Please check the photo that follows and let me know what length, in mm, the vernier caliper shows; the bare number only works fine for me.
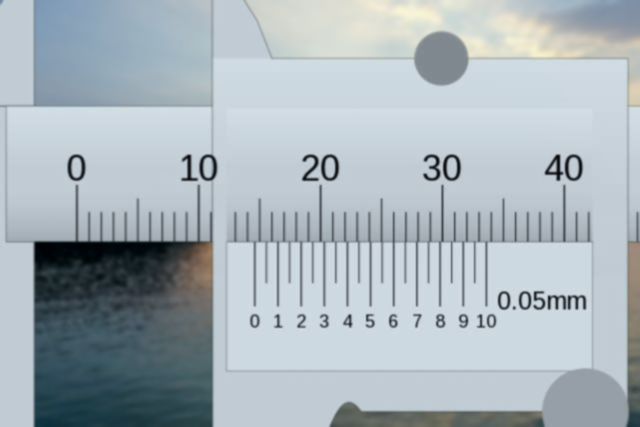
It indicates 14.6
